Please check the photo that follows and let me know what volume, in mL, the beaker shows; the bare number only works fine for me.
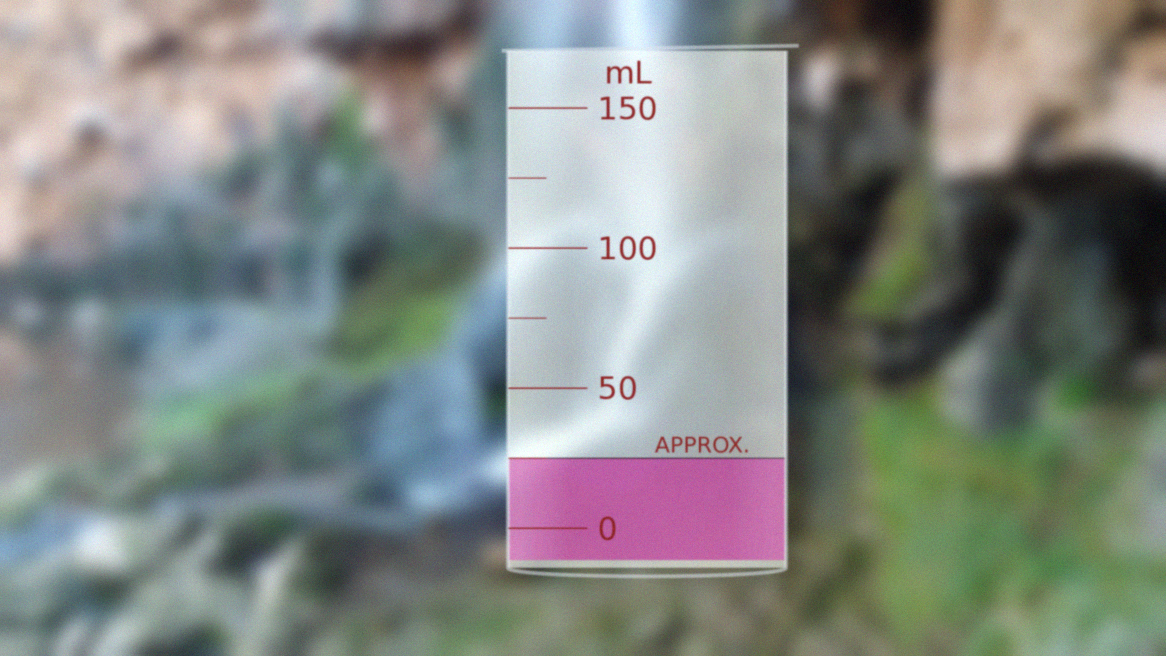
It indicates 25
